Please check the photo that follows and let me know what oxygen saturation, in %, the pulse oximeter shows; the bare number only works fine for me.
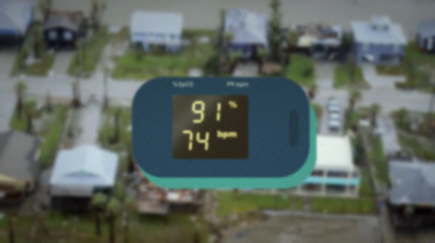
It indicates 91
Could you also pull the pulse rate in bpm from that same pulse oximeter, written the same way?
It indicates 74
